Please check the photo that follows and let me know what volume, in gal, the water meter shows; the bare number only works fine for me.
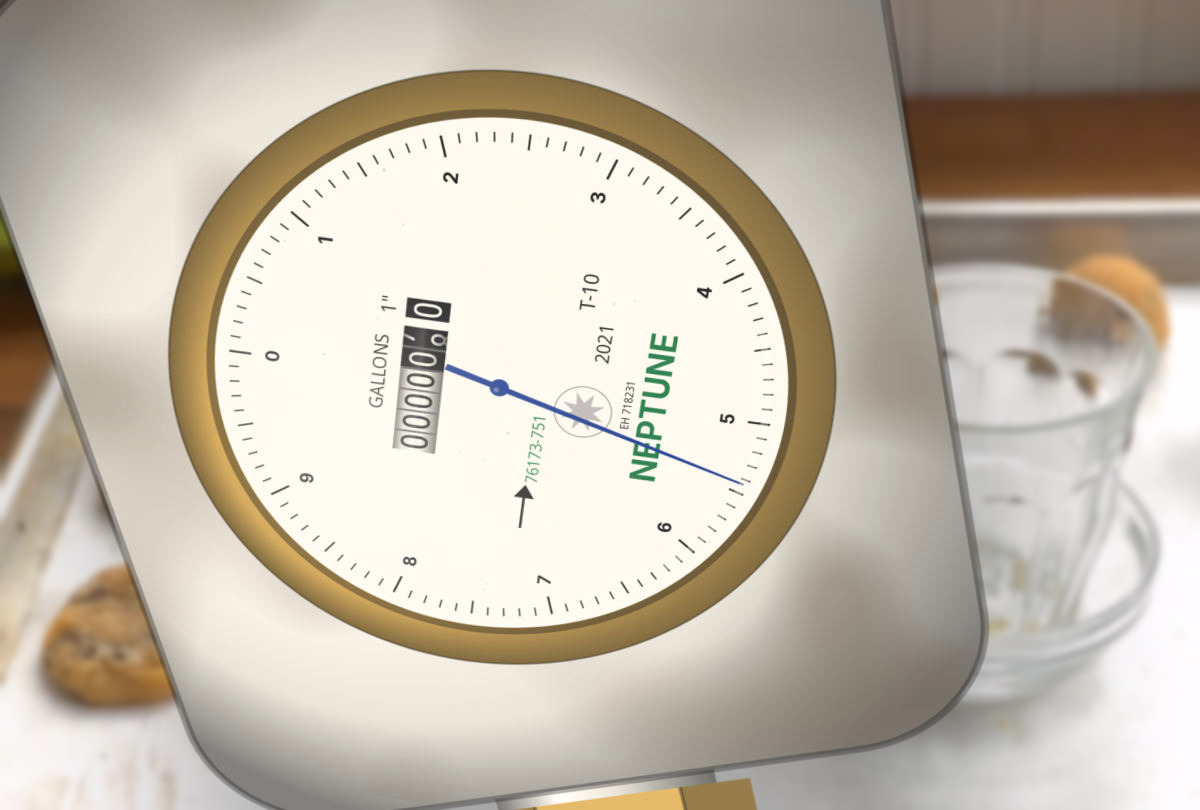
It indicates 75.4
